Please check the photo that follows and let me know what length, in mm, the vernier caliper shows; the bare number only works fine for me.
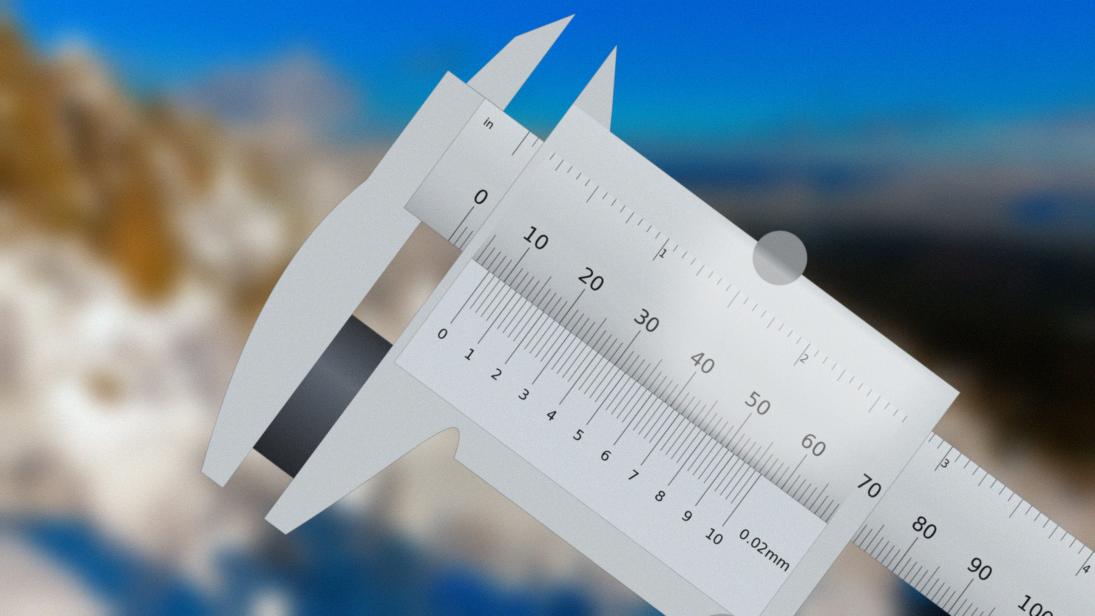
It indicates 7.4
